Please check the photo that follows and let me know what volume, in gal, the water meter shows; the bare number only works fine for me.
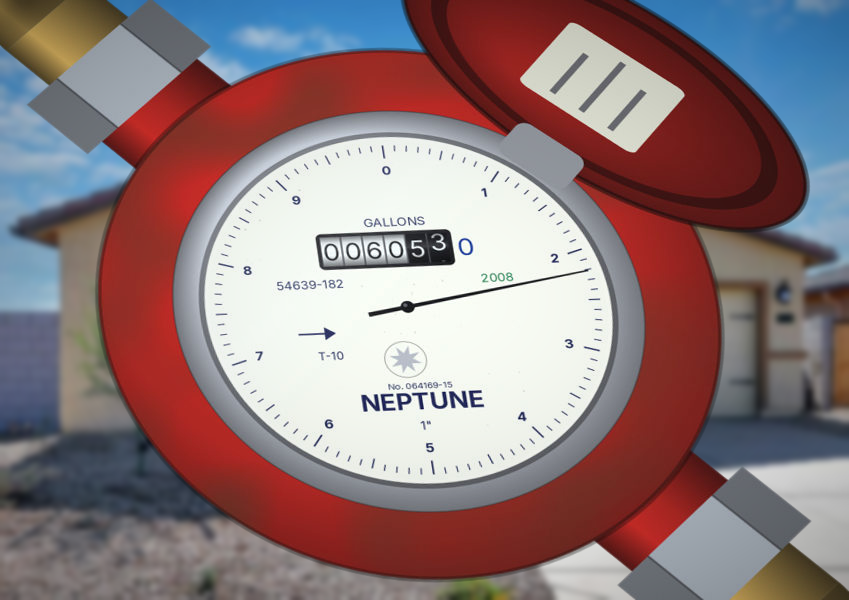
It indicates 60532.2
